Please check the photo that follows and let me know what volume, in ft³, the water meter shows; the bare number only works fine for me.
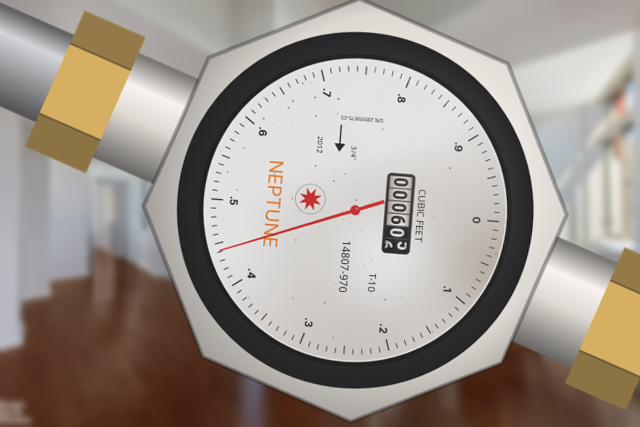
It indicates 605.44
